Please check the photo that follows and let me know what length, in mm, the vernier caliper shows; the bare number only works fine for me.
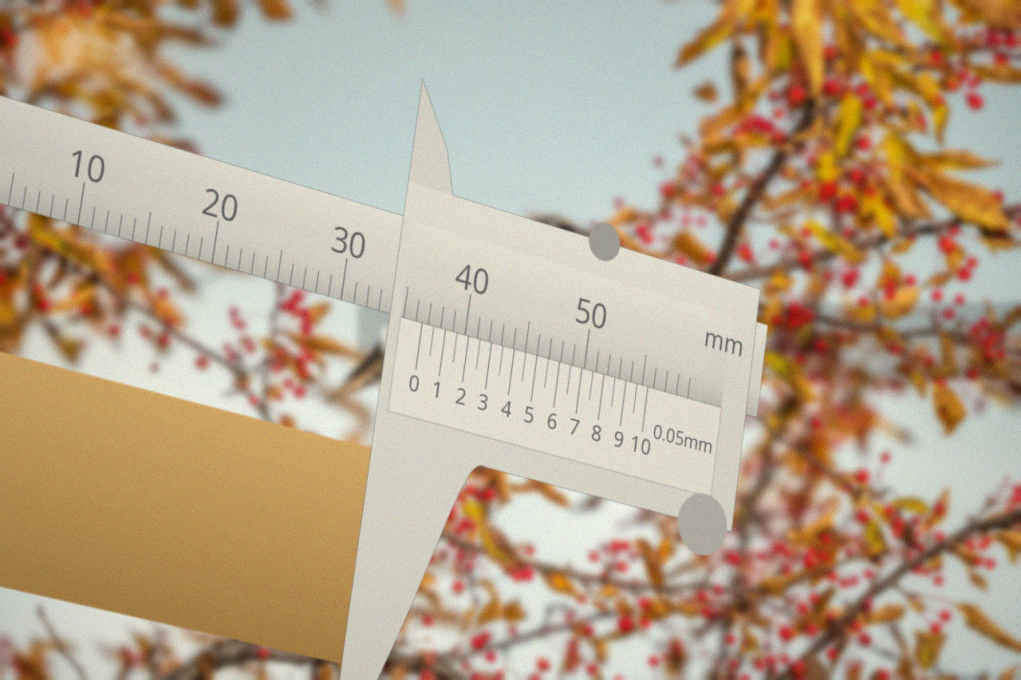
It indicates 36.5
